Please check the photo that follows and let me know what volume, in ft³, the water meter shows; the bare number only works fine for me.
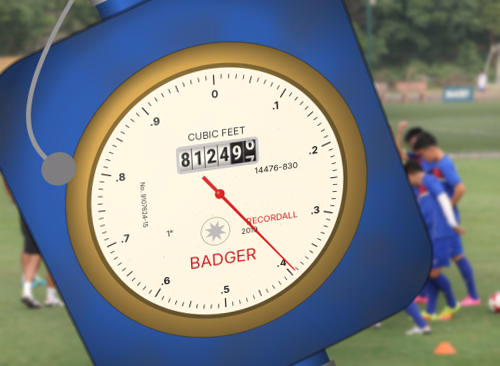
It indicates 812496.39
